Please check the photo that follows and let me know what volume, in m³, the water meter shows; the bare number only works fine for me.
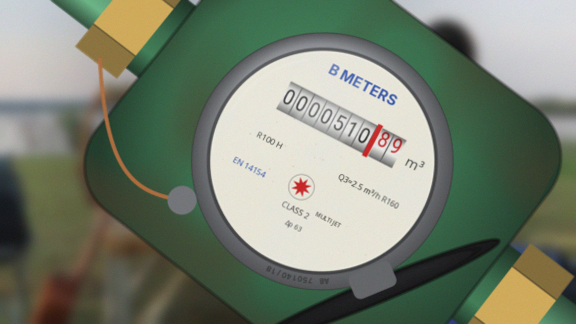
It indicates 510.89
